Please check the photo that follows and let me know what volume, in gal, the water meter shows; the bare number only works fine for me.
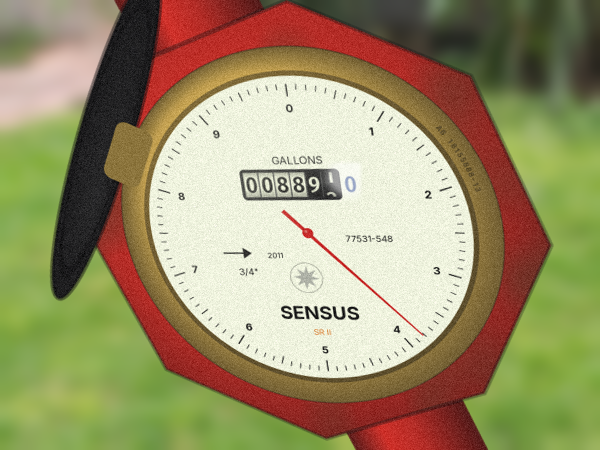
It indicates 88913.8
